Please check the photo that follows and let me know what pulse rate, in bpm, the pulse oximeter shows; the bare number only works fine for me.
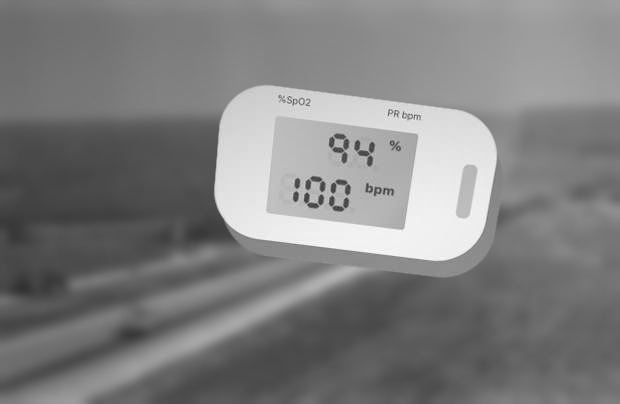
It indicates 100
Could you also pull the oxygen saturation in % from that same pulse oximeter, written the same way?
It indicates 94
